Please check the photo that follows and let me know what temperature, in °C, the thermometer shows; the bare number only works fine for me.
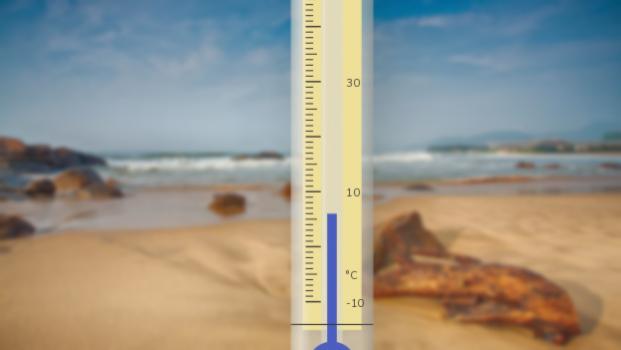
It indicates 6
